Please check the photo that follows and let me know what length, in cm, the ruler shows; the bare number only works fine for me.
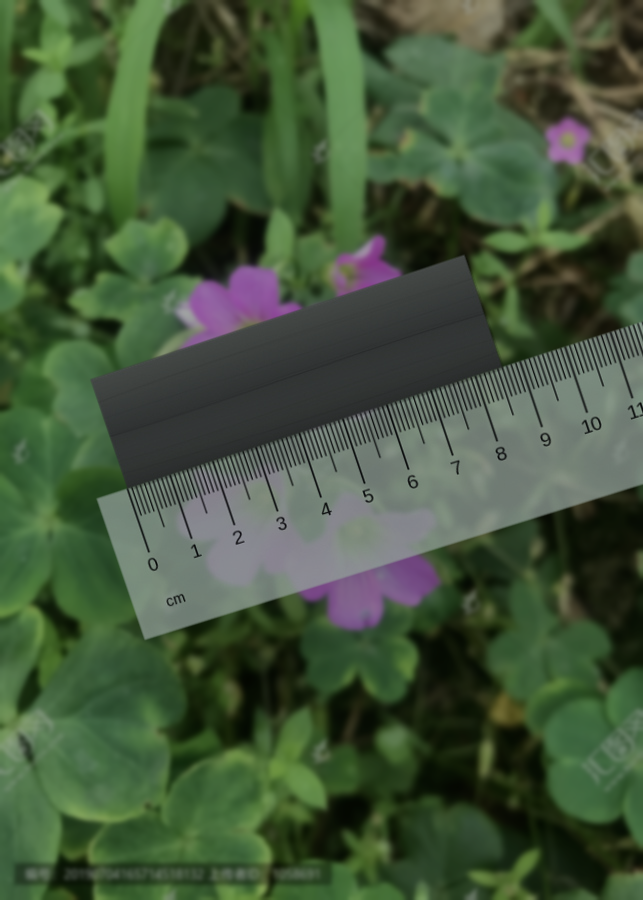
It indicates 8.6
